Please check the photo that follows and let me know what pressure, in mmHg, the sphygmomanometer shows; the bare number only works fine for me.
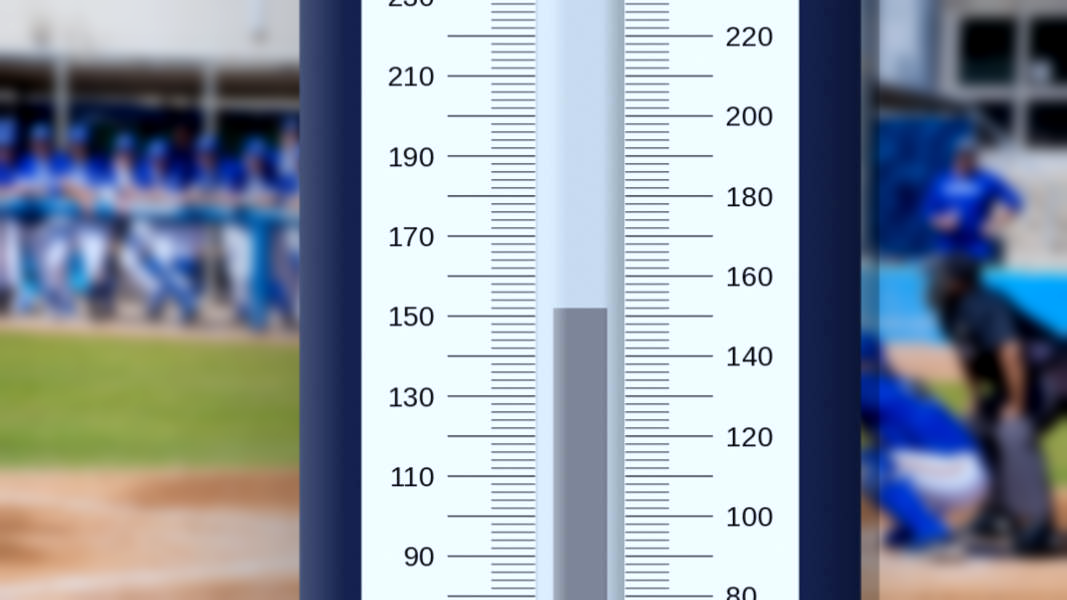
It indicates 152
